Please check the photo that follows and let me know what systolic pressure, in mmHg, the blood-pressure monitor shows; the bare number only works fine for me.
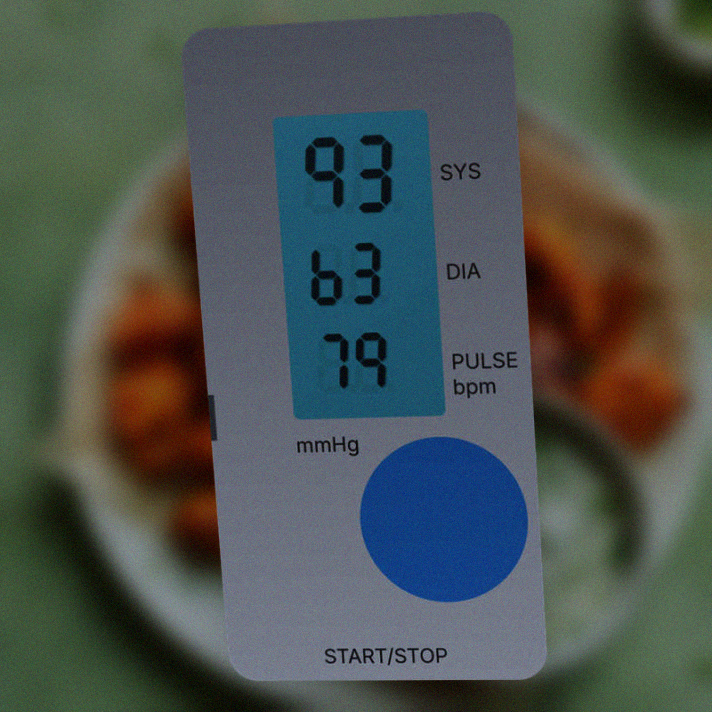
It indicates 93
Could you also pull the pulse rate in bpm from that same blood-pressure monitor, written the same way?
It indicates 79
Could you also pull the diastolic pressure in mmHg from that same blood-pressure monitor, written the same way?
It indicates 63
